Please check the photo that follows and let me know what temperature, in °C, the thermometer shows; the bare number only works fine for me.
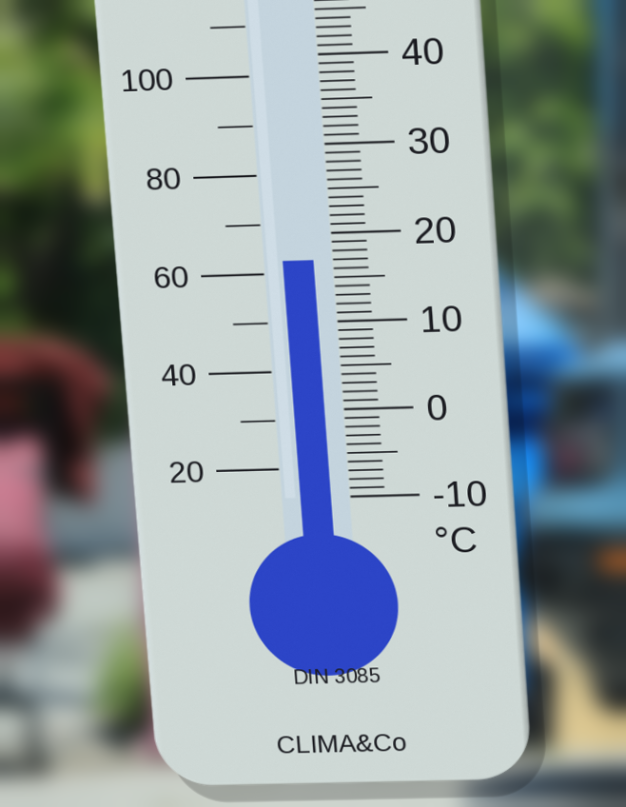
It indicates 17
